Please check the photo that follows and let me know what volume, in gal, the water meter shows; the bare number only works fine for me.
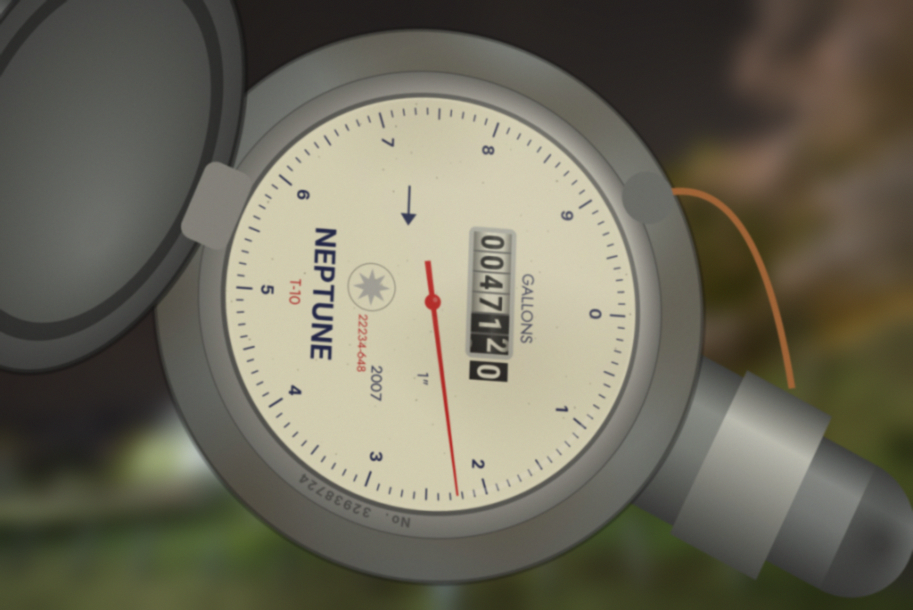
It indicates 47122.2
